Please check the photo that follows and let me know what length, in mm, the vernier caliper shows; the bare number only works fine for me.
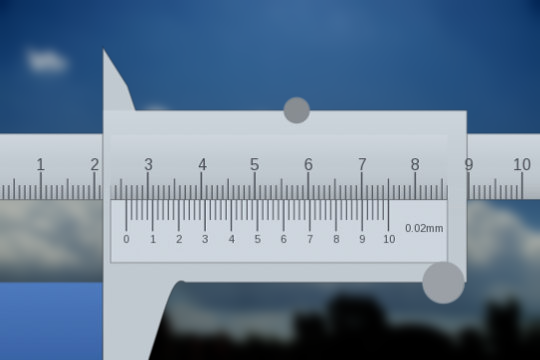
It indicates 26.0
